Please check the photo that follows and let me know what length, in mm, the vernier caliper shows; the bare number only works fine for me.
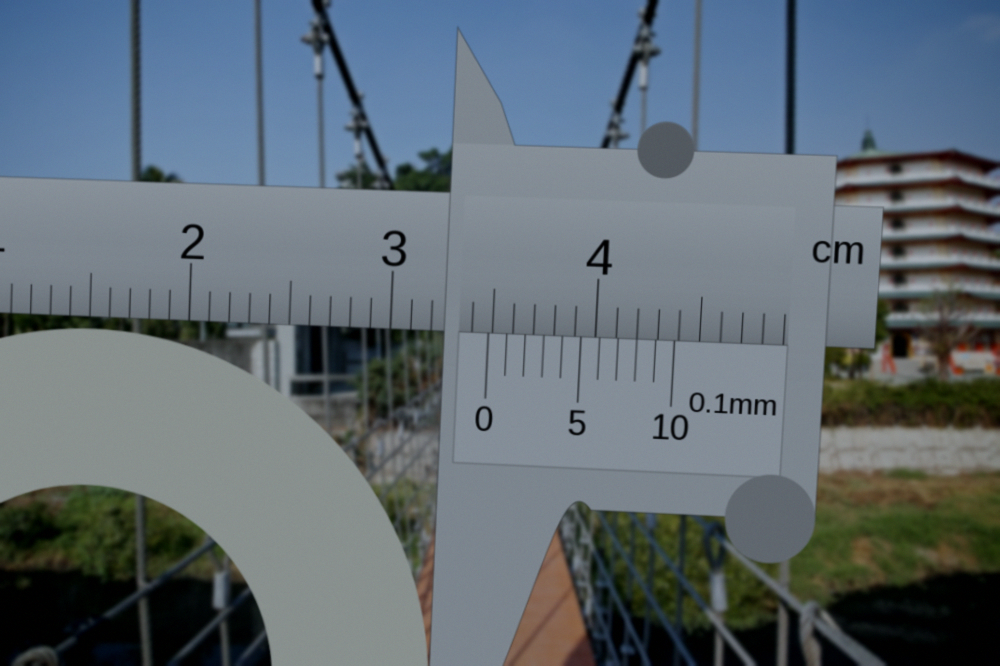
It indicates 34.8
